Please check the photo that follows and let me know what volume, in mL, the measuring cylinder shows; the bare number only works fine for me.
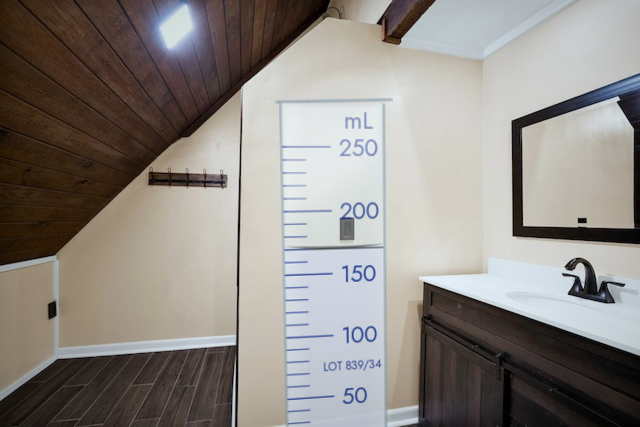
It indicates 170
